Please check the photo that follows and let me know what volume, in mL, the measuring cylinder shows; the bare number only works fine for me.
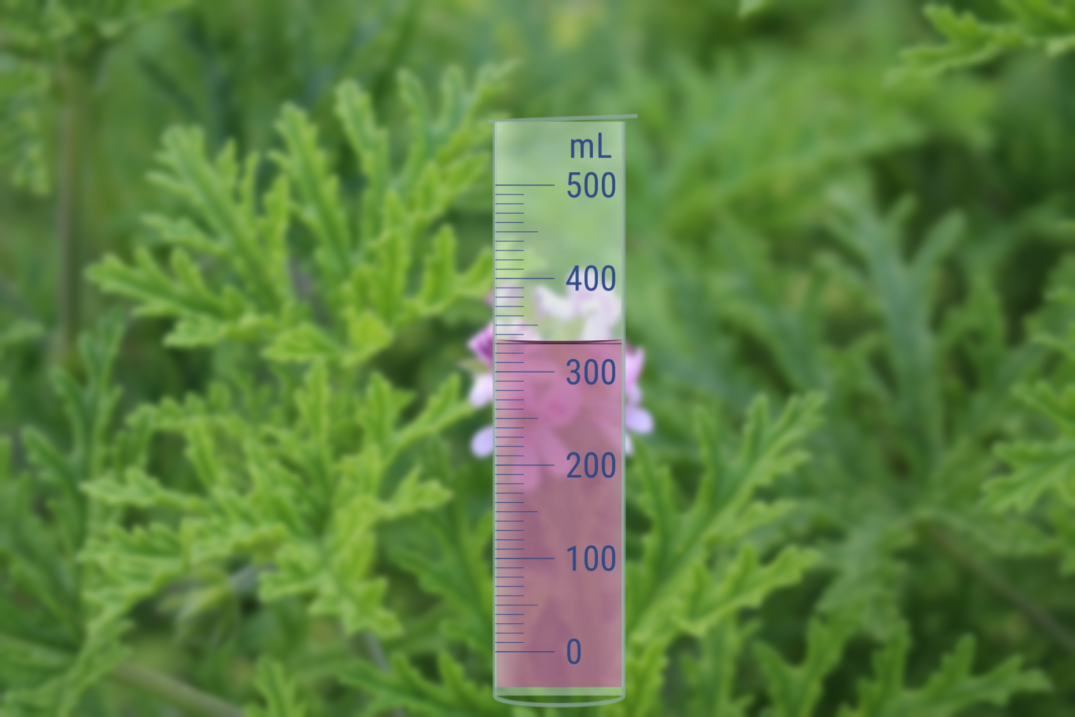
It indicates 330
